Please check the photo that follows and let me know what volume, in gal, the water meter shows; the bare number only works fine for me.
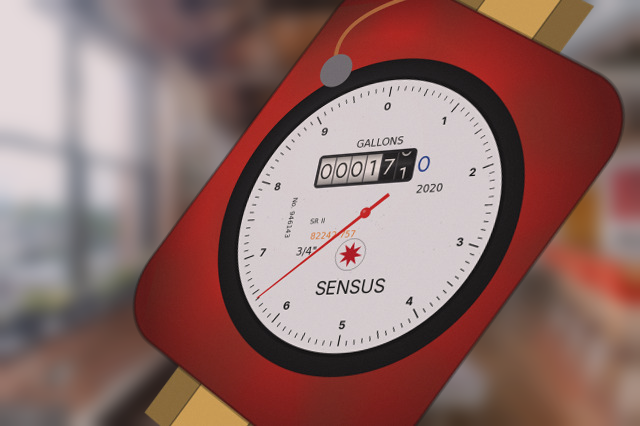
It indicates 1706.4
